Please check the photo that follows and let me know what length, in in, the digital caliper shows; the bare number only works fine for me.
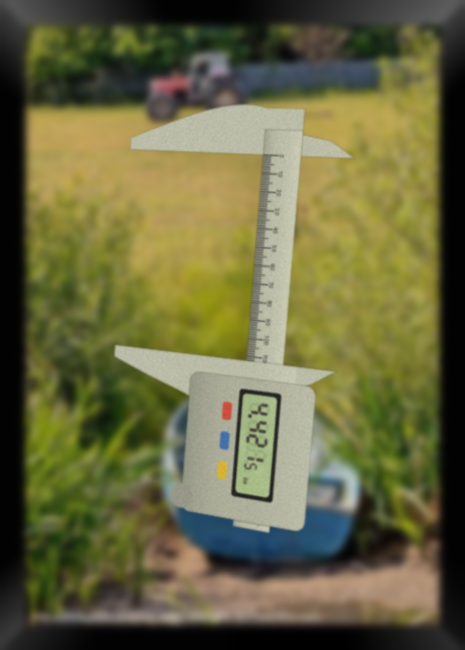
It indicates 4.4215
